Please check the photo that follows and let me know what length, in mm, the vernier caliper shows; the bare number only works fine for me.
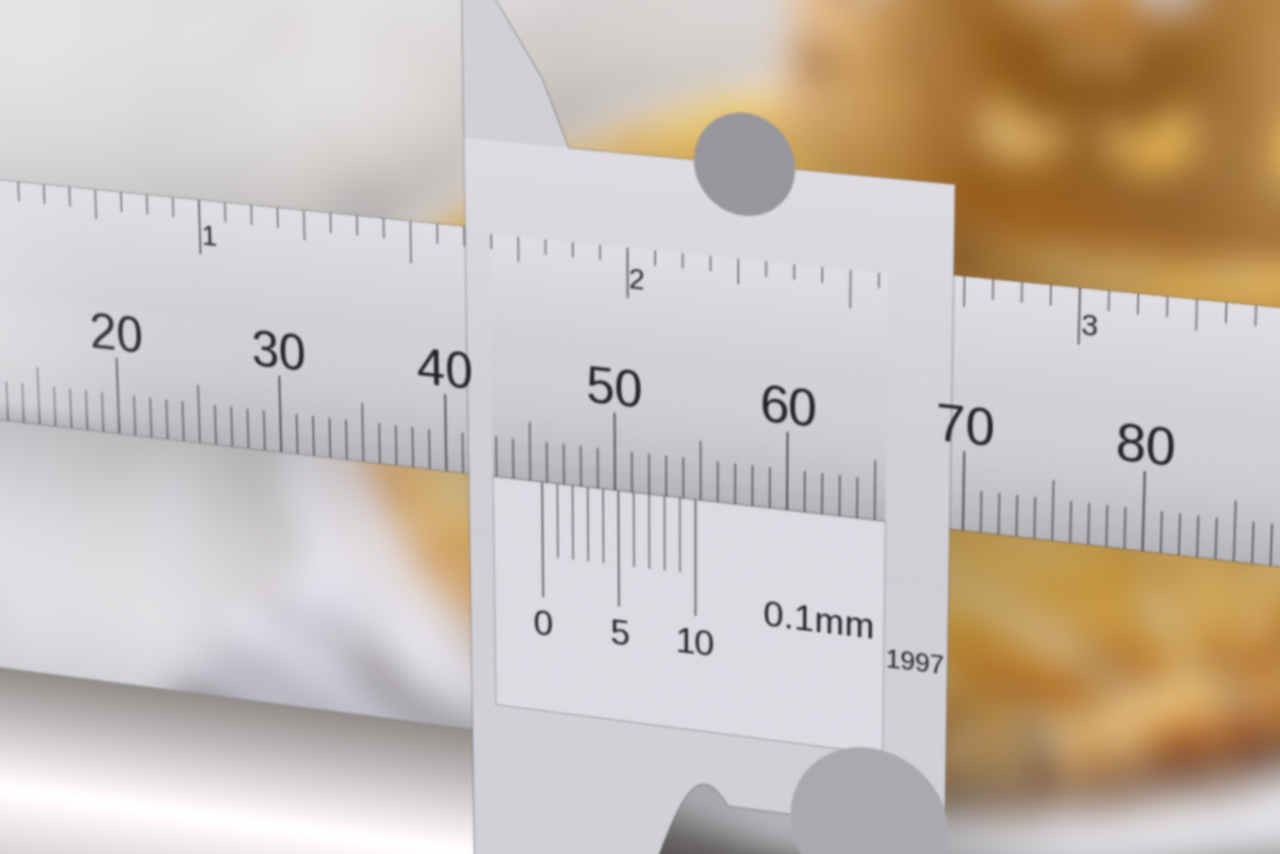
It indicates 45.7
